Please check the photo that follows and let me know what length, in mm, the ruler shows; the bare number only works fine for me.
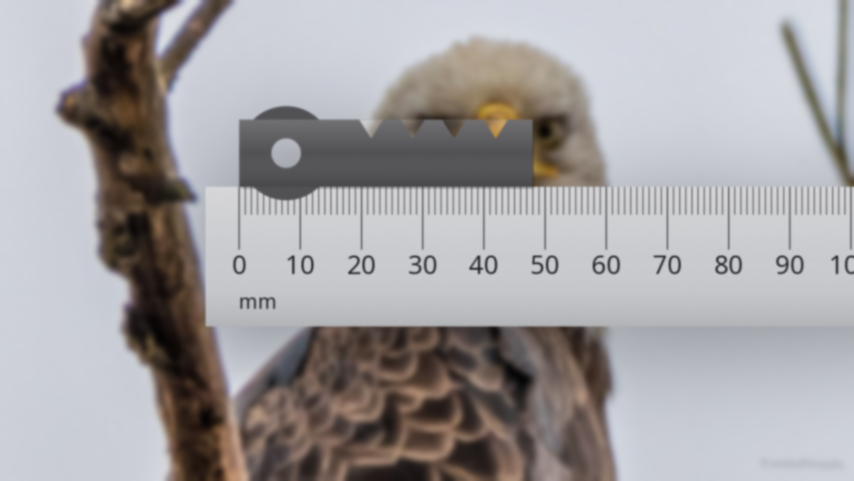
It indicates 48
